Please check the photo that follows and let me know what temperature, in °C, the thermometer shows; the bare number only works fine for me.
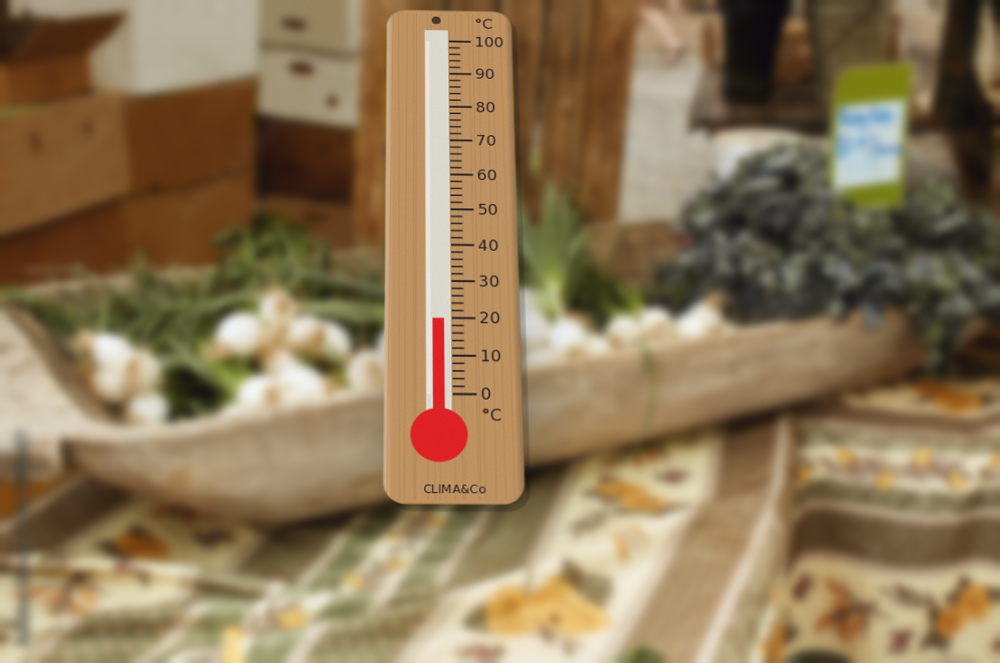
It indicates 20
